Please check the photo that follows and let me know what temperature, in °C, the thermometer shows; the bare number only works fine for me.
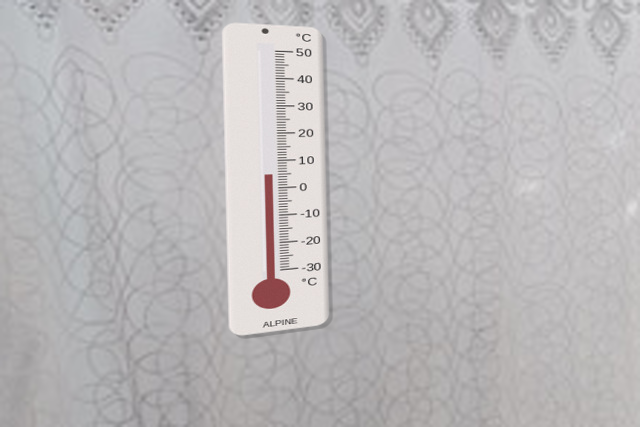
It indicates 5
